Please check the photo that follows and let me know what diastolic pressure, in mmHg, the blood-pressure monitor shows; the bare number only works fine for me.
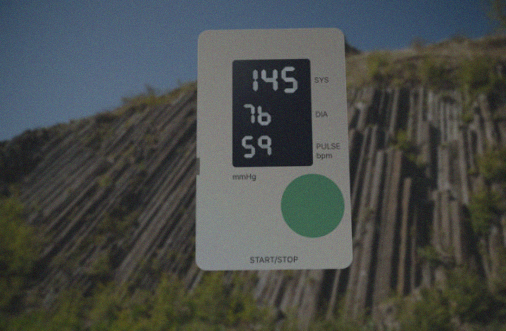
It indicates 76
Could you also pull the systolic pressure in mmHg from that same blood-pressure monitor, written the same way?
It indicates 145
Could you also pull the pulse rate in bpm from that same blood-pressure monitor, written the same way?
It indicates 59
